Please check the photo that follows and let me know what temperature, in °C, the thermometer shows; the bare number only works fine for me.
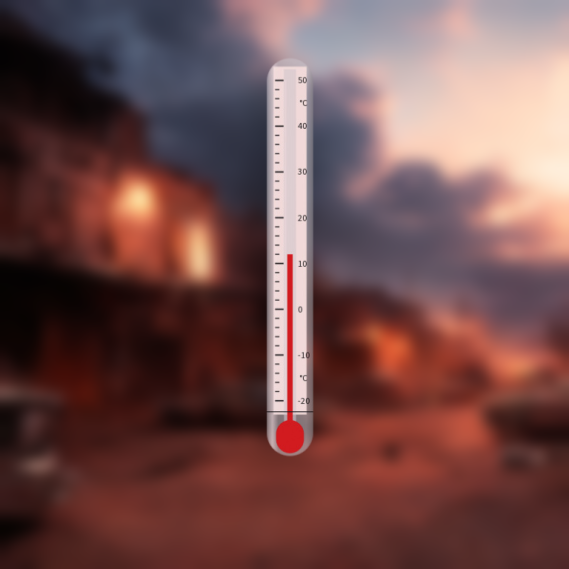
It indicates 12
